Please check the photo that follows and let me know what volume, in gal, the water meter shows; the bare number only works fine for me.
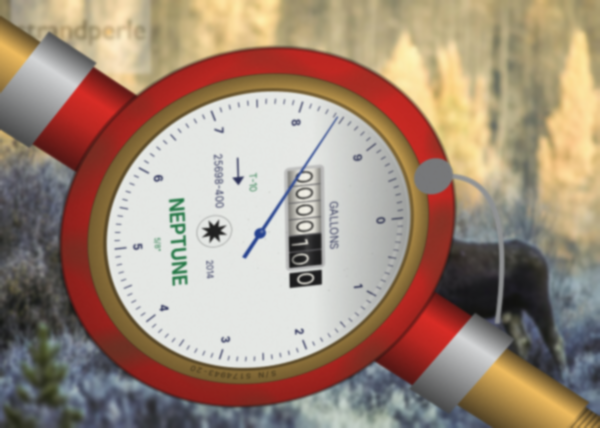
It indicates 98.4
